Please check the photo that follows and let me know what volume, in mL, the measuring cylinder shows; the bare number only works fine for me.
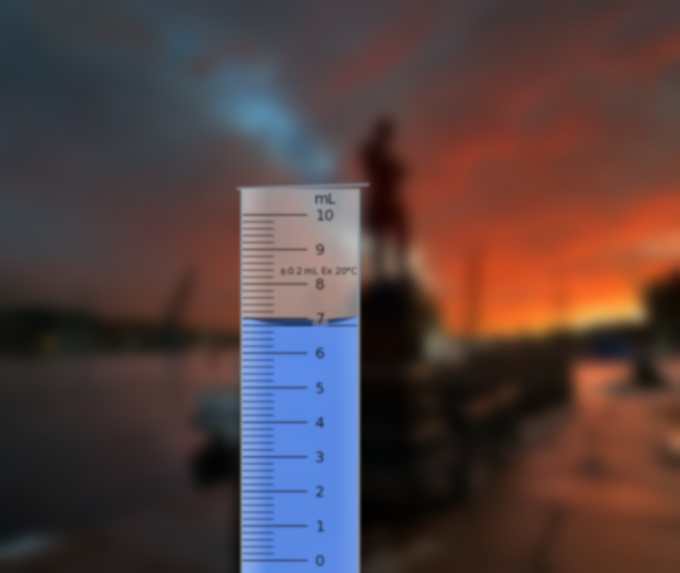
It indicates 6.8
